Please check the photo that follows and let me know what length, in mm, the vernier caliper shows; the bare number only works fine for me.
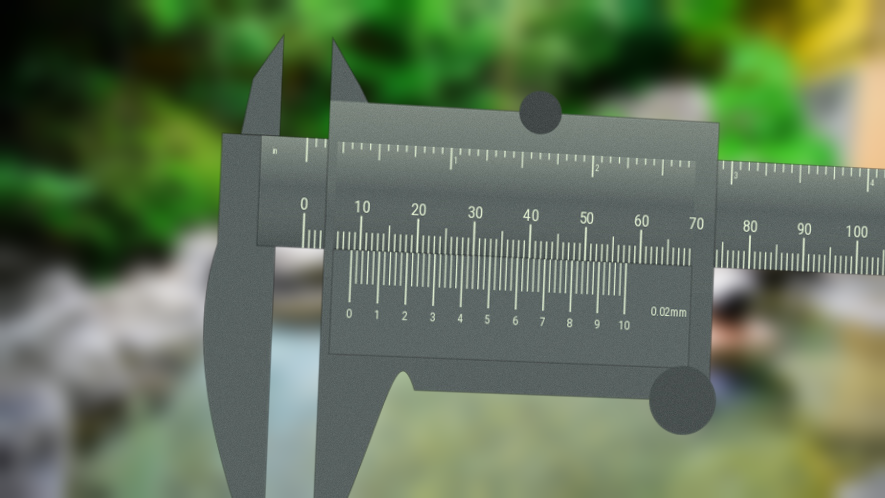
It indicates 8.5
